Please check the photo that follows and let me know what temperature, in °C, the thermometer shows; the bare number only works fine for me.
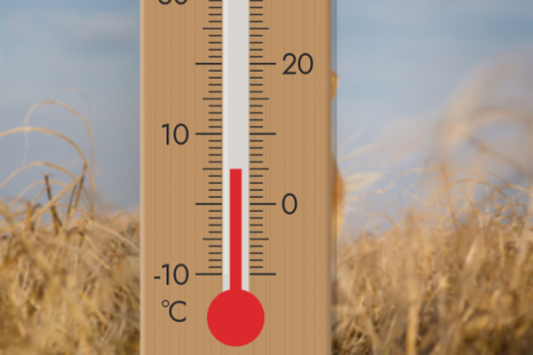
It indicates 5
